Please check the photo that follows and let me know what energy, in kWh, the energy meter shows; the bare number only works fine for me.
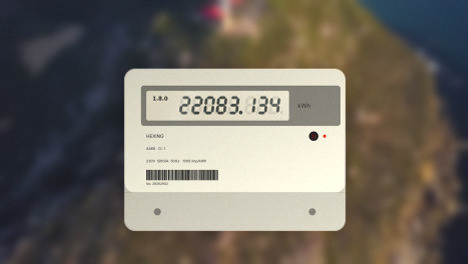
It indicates 22083.134
